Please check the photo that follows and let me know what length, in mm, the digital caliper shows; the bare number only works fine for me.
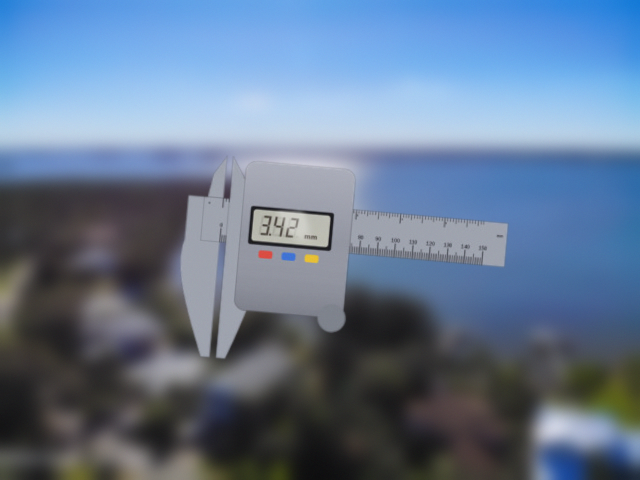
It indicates 3.42
